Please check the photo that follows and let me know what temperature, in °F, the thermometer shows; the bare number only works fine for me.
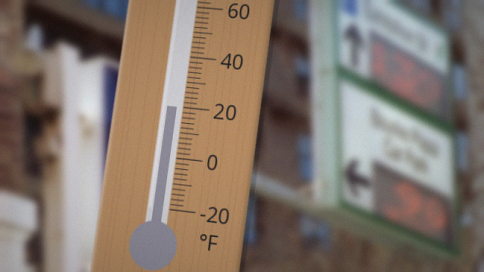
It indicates 20
